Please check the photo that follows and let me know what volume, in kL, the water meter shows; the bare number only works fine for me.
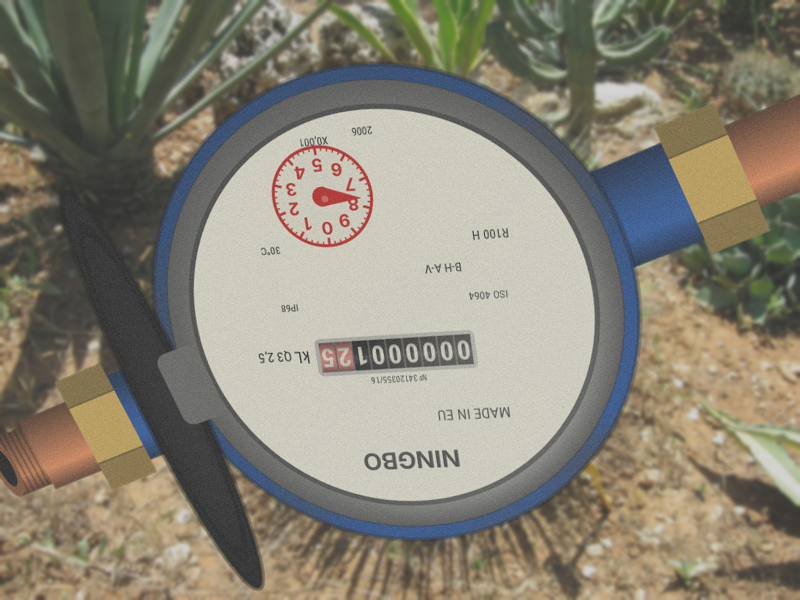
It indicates 1.257
